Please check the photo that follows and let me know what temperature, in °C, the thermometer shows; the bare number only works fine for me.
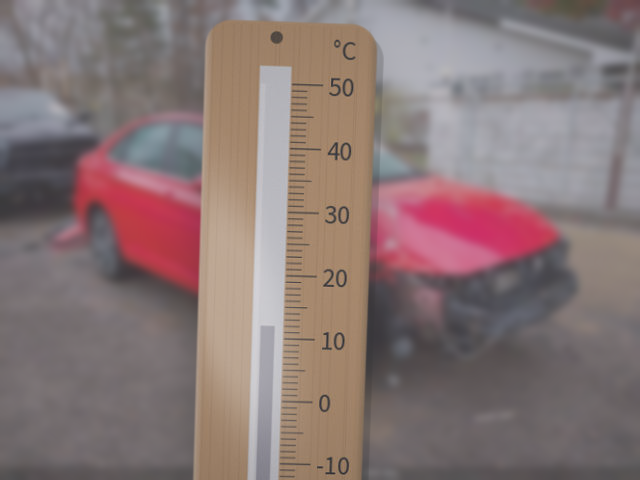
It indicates 12
